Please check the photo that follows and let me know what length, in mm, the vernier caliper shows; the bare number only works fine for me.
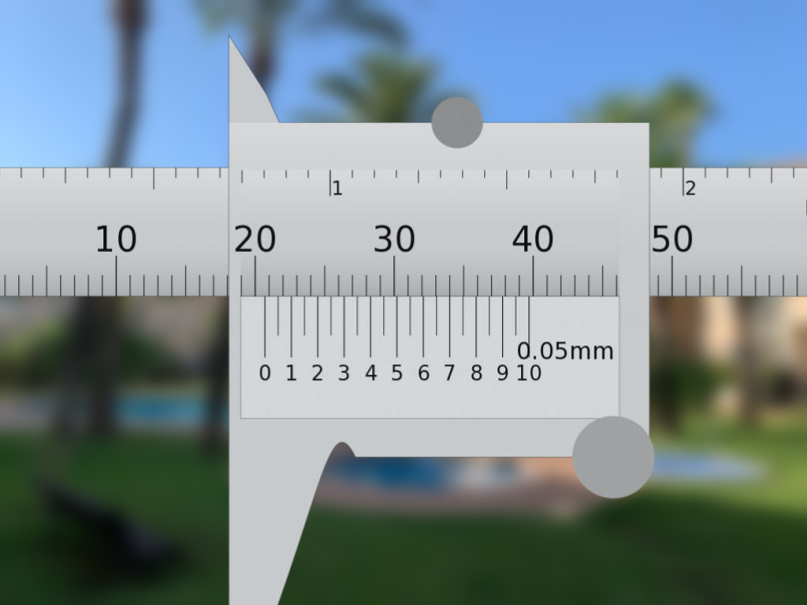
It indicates 20.7
